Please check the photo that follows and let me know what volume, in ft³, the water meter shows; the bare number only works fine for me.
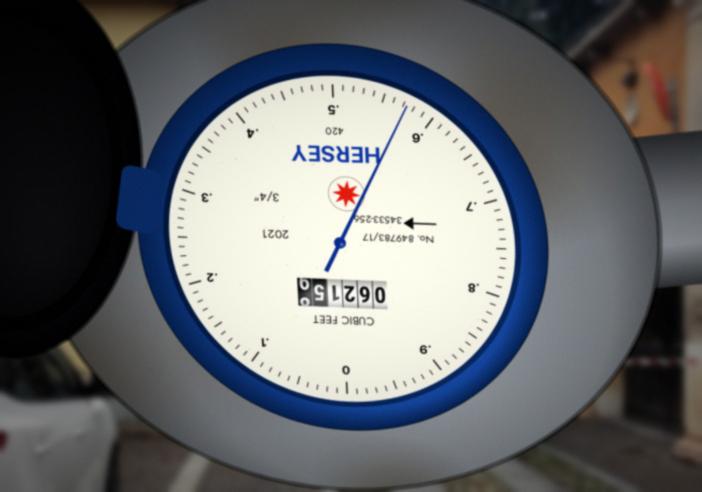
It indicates 62158.57
